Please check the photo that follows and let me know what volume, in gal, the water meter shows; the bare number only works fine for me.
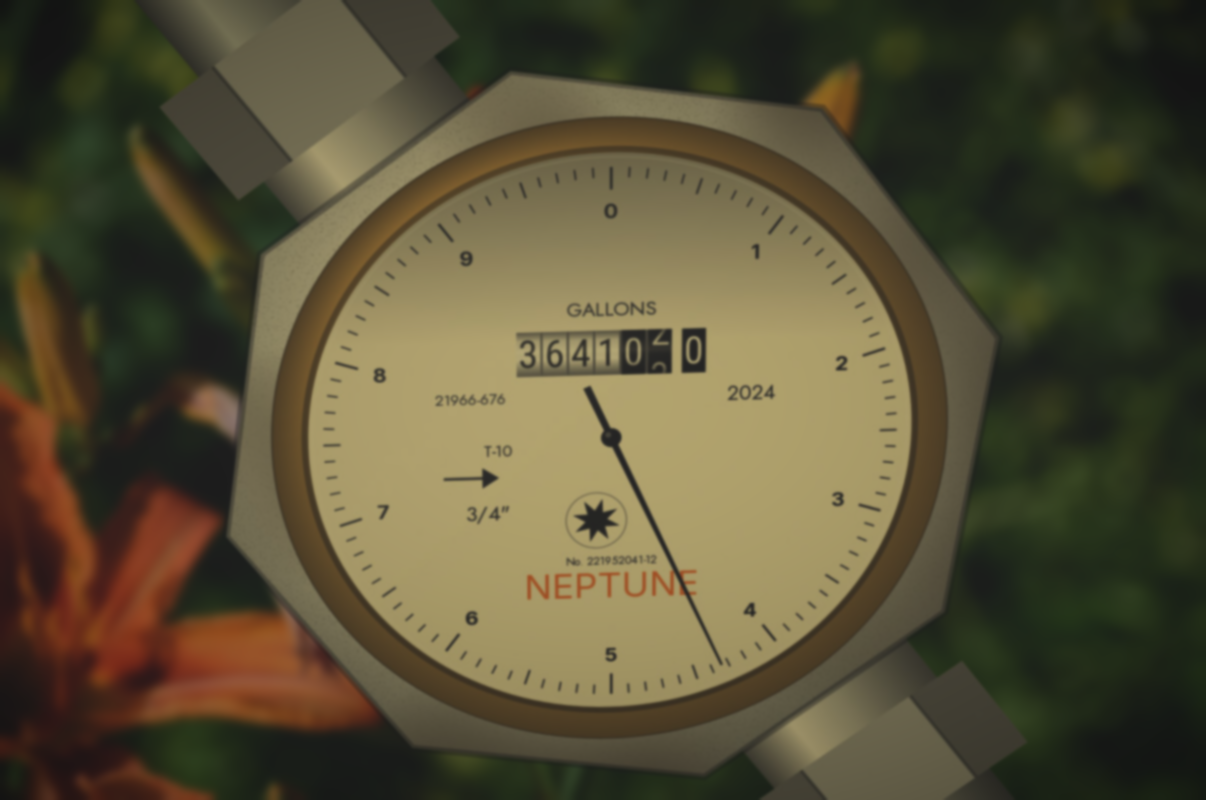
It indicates 3641024.3
